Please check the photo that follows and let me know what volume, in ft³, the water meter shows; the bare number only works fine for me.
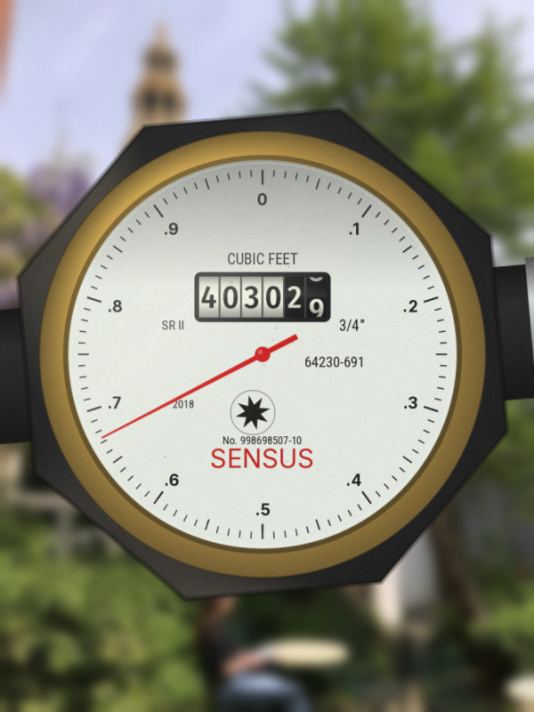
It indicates 403028.67
